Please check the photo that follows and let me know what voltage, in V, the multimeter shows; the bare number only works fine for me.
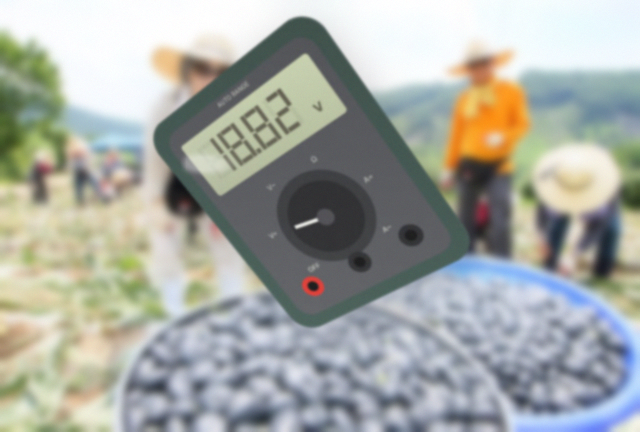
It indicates 18.82
